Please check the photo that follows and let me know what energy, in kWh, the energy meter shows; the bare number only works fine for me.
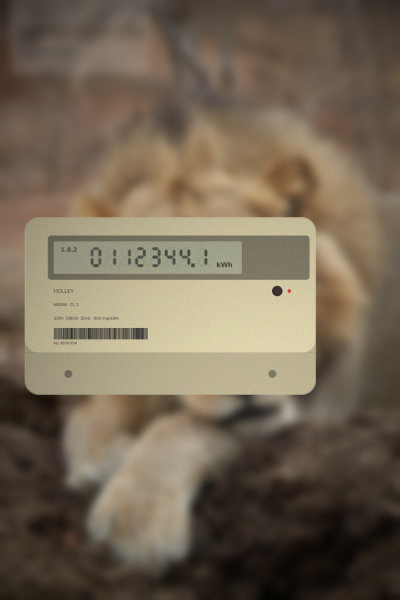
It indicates 112344.1
